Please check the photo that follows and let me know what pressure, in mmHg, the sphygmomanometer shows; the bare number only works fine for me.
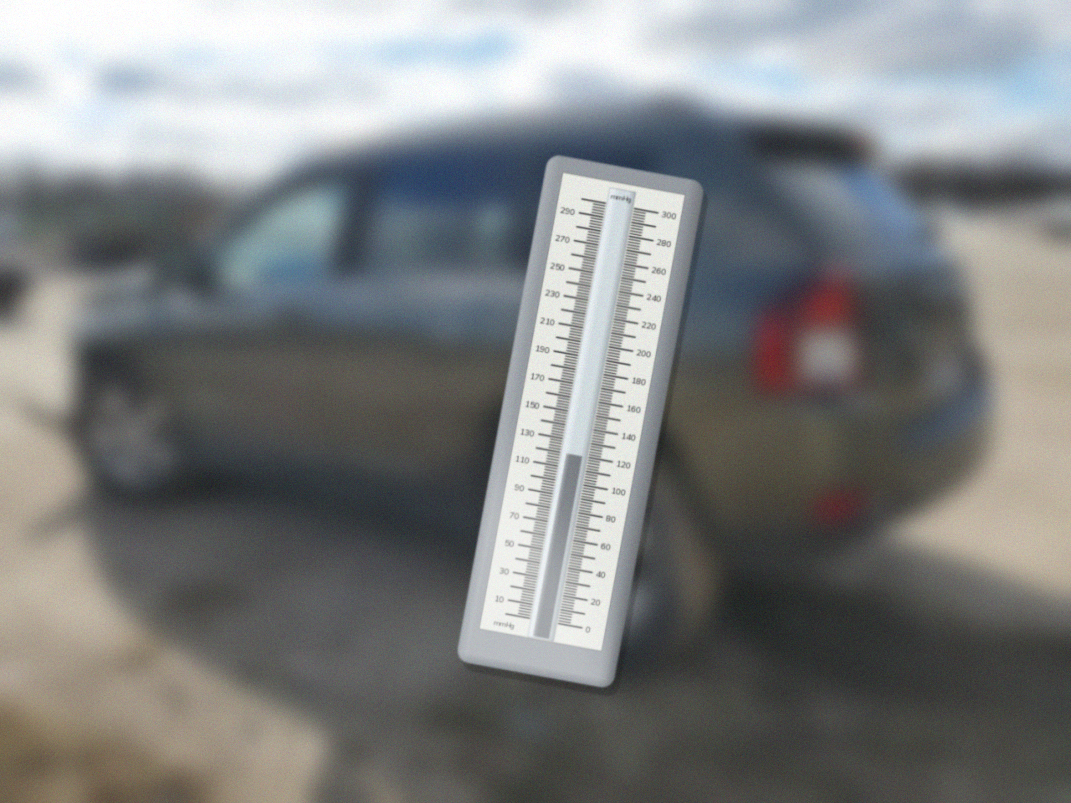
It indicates 120
